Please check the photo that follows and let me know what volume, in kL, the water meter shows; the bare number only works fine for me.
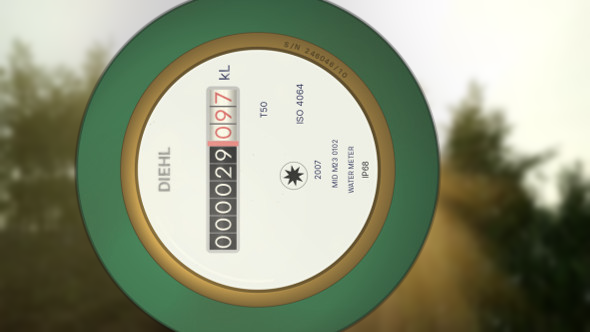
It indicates 29.097
